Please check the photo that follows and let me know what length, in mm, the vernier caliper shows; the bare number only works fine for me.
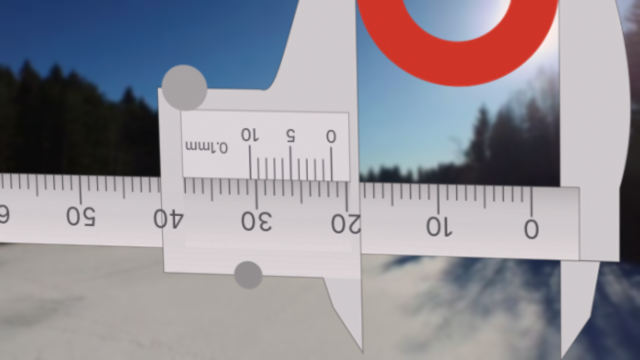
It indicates 21.6
